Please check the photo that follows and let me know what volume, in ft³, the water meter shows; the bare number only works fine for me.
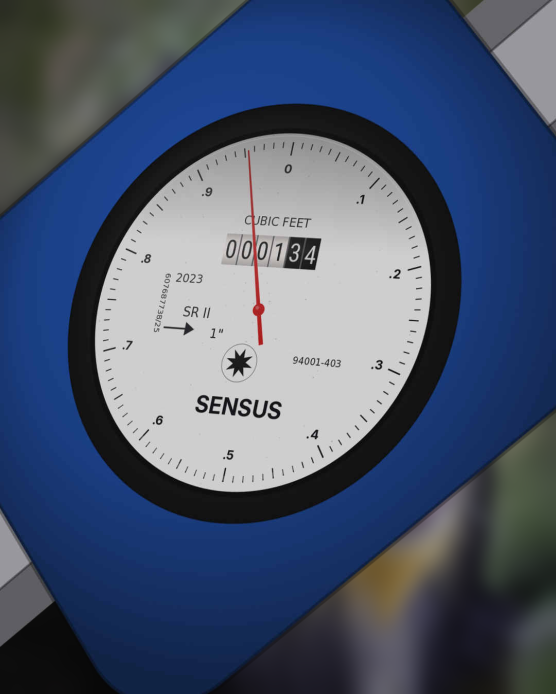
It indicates 133.95
